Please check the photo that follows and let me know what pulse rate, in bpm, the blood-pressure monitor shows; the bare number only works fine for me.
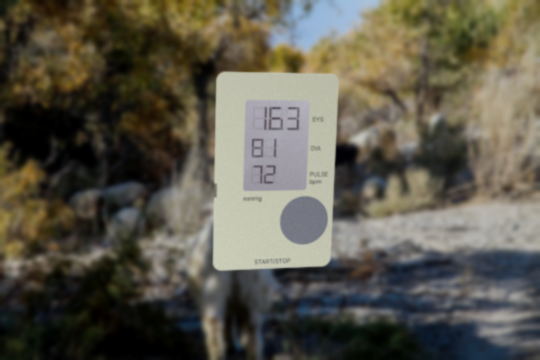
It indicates 72
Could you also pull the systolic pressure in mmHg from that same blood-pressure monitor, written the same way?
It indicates 163
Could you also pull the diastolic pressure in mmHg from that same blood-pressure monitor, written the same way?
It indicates 81
